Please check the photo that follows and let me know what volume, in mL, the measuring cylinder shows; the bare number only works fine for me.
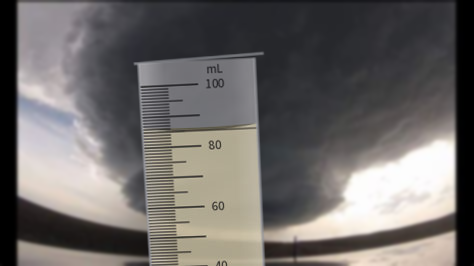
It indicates 85
